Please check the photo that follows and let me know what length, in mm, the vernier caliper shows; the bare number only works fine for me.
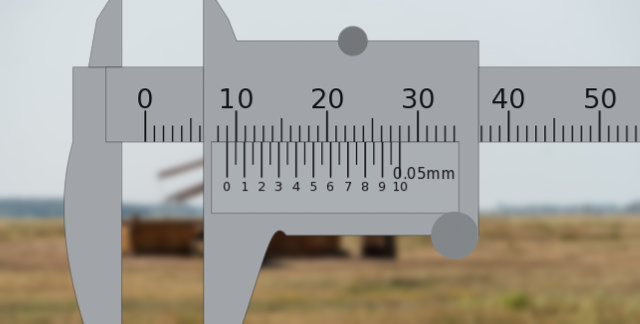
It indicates 9.0
